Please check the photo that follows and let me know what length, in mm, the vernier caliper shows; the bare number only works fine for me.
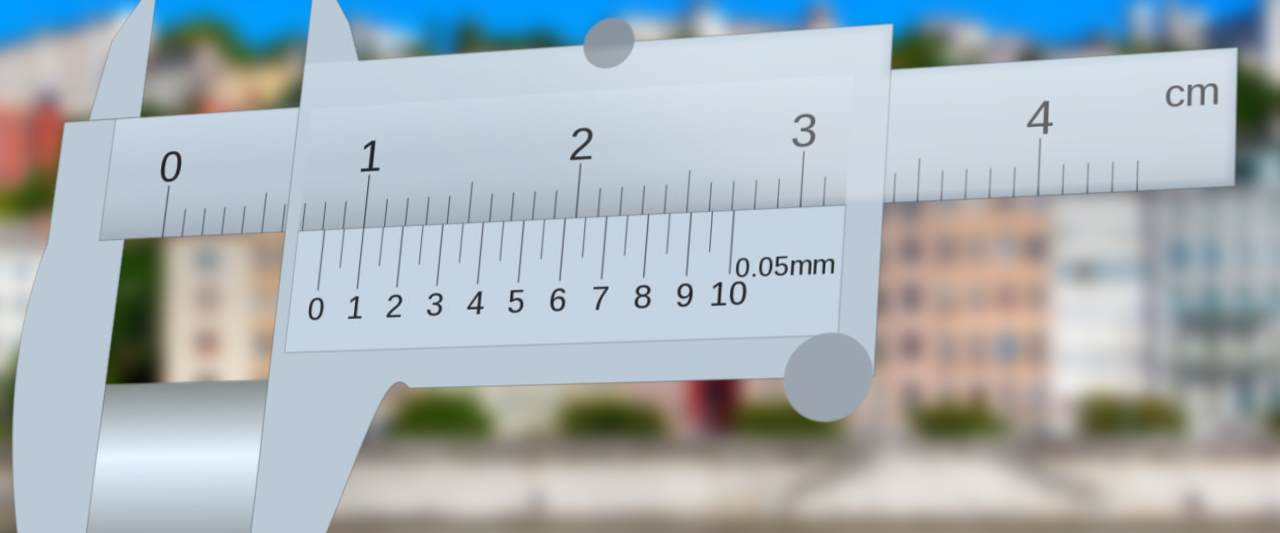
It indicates 8.1
